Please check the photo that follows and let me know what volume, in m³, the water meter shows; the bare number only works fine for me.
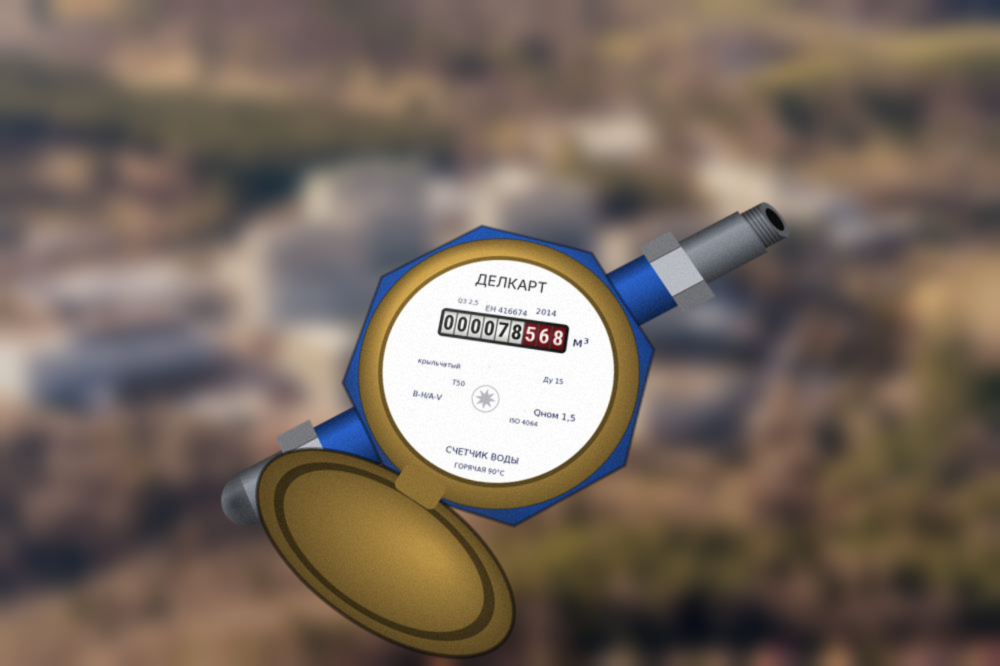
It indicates 78.568
